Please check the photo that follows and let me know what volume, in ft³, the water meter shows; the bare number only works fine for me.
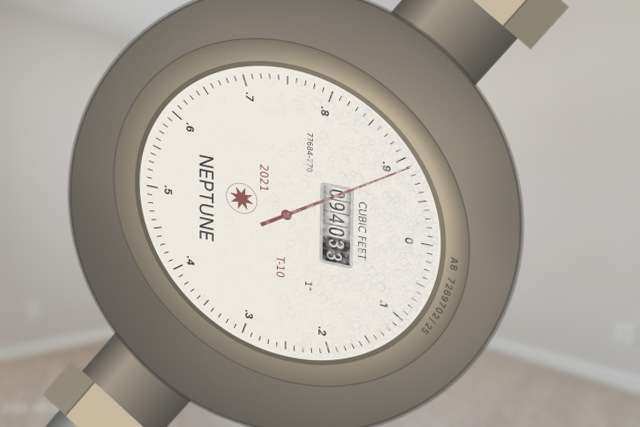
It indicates 94032.91
